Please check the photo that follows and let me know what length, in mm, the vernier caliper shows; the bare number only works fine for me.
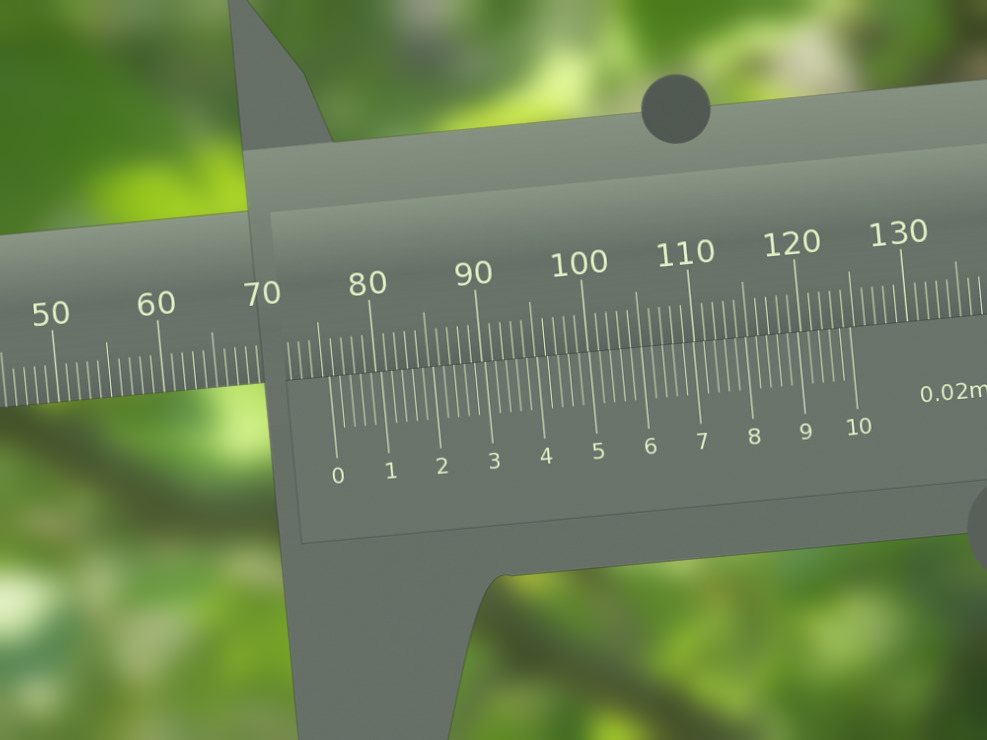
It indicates 75.6
